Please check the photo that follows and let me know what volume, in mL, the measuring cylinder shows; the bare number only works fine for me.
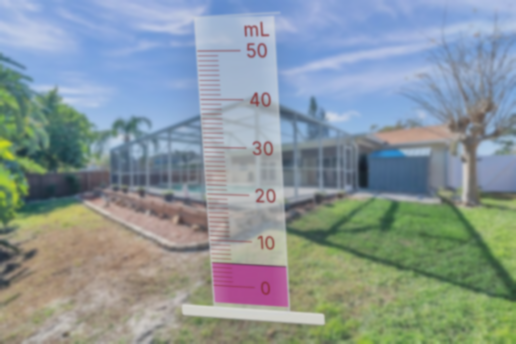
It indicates 5
